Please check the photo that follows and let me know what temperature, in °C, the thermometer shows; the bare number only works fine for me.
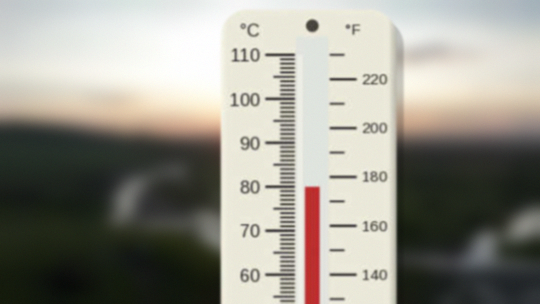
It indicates 80
